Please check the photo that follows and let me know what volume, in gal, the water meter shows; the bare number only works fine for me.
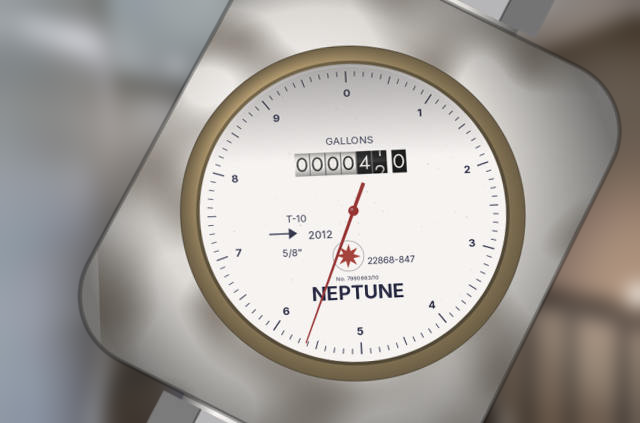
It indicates 415.6
